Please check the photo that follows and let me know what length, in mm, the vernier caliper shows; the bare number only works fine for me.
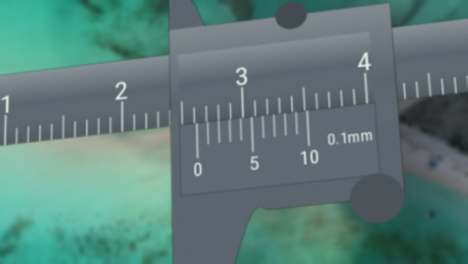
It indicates 26.2
